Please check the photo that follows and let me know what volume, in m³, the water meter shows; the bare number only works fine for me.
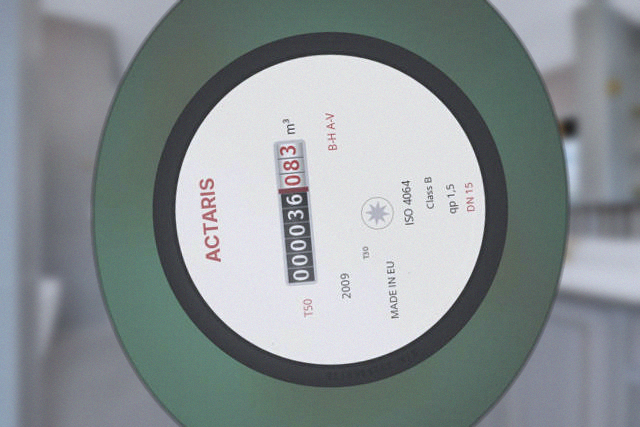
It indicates 36.083
